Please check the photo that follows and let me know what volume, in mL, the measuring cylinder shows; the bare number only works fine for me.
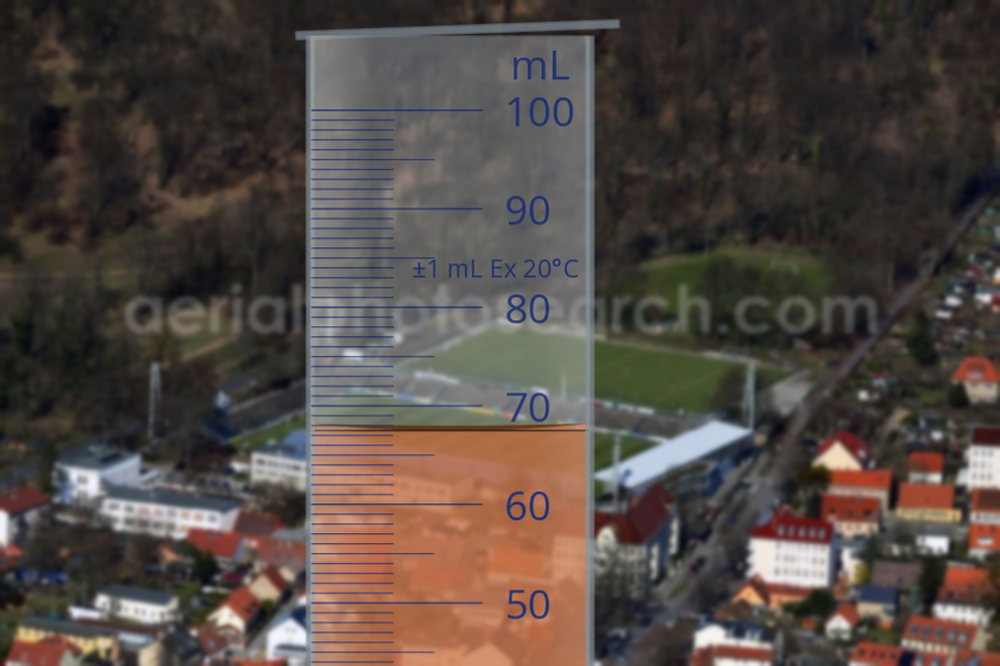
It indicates 67.5
